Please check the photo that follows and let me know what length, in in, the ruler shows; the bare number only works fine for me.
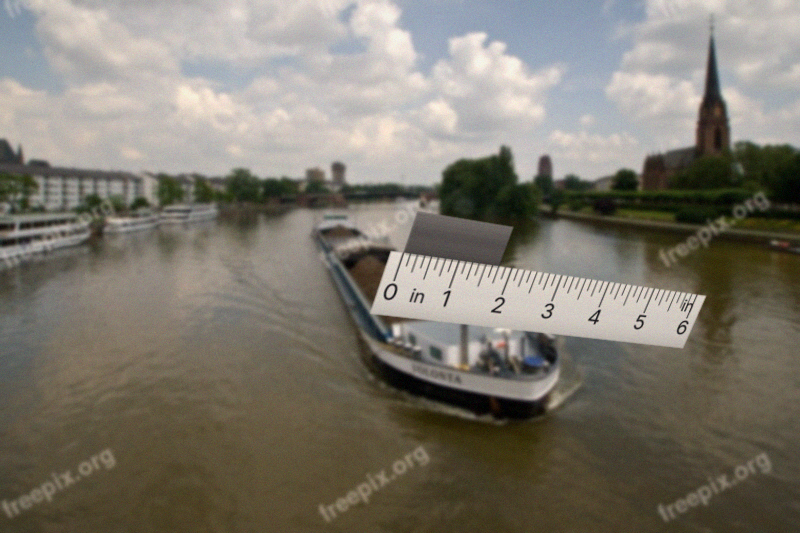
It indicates 1.75
